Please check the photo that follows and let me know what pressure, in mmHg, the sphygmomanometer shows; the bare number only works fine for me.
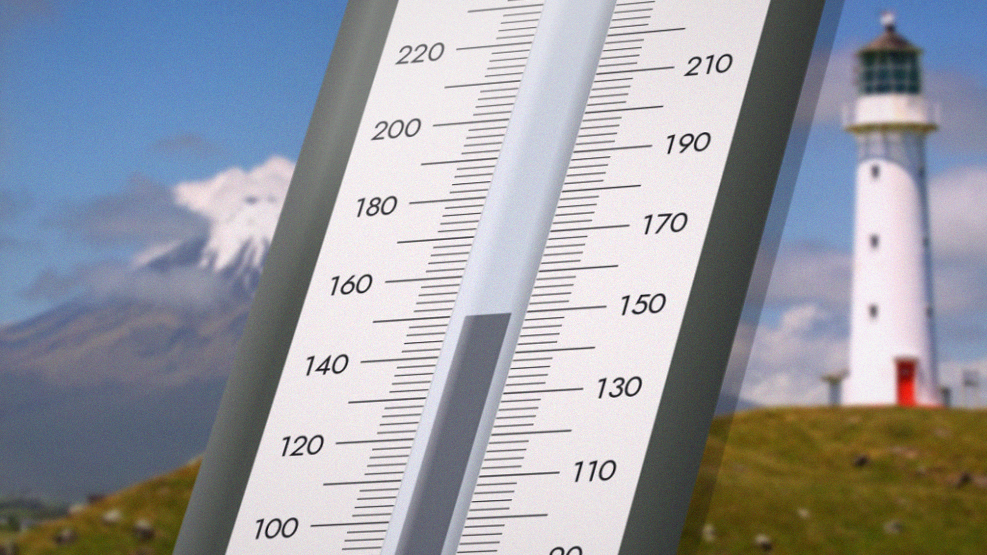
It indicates 150
